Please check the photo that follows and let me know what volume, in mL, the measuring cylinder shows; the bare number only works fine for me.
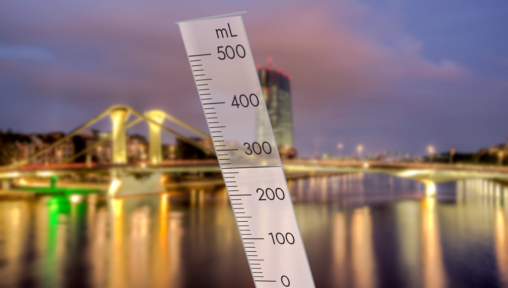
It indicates 260
